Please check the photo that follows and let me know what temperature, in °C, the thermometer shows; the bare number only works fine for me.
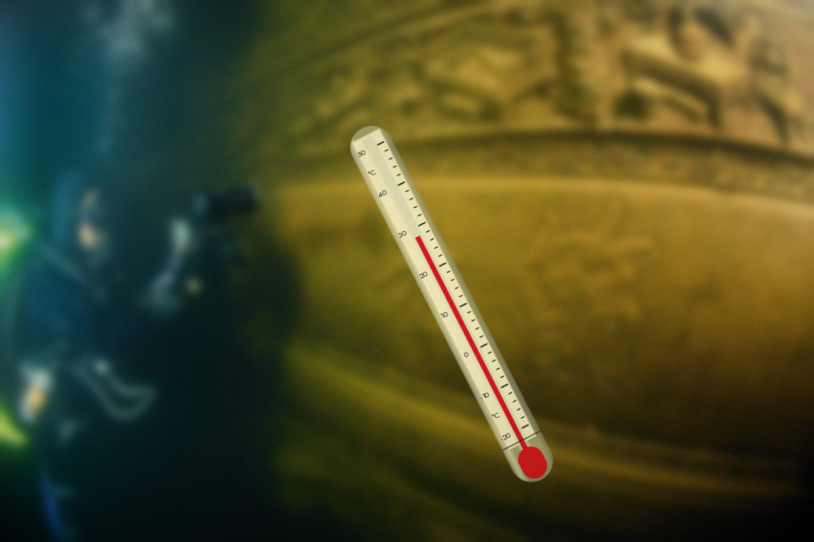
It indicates 28
